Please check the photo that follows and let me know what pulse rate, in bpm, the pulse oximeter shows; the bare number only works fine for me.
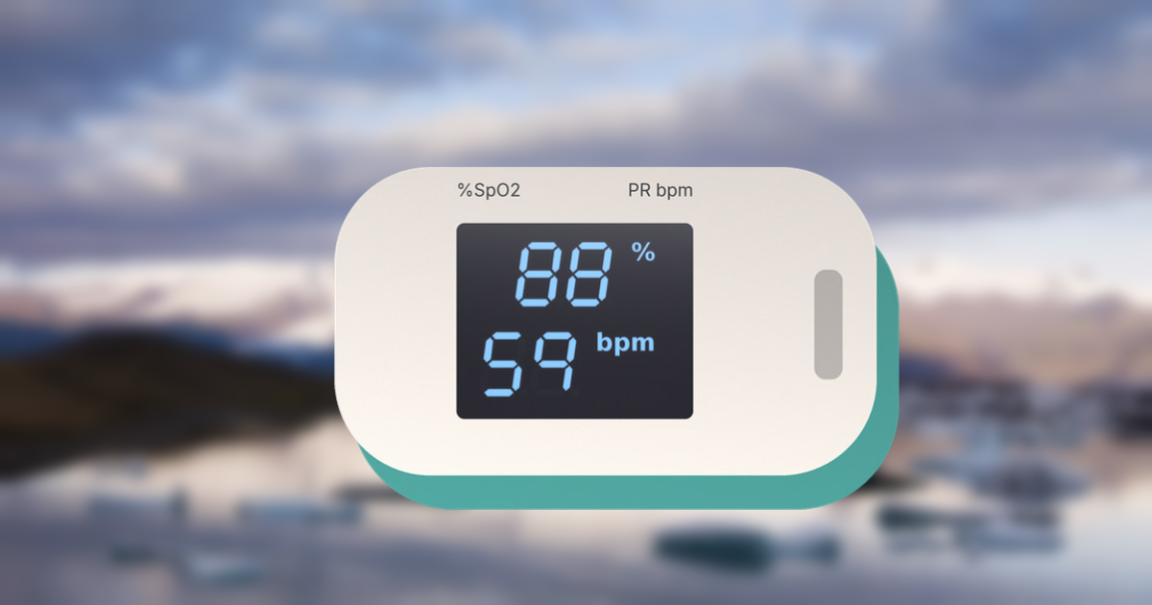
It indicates 59
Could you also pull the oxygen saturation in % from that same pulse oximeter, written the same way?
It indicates 88
